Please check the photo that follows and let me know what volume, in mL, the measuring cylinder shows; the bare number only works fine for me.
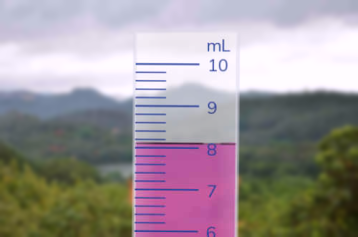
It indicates 8.1
